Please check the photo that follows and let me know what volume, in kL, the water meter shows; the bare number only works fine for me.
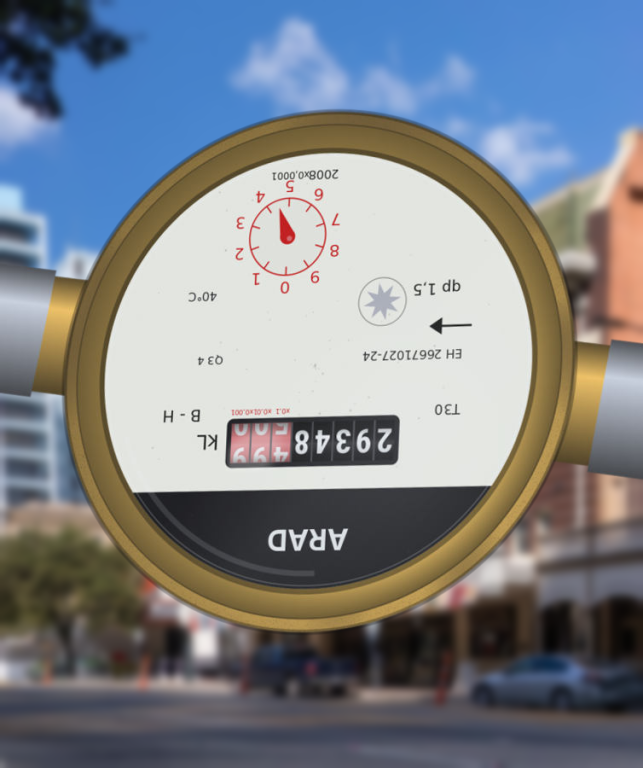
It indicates 29348.4994
